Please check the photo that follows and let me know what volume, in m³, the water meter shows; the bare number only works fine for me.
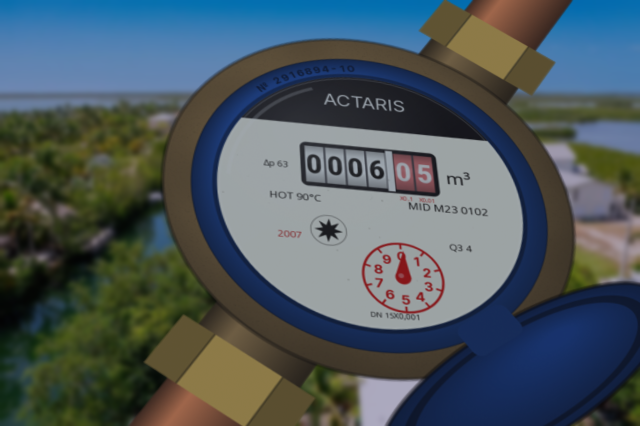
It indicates 6.050
